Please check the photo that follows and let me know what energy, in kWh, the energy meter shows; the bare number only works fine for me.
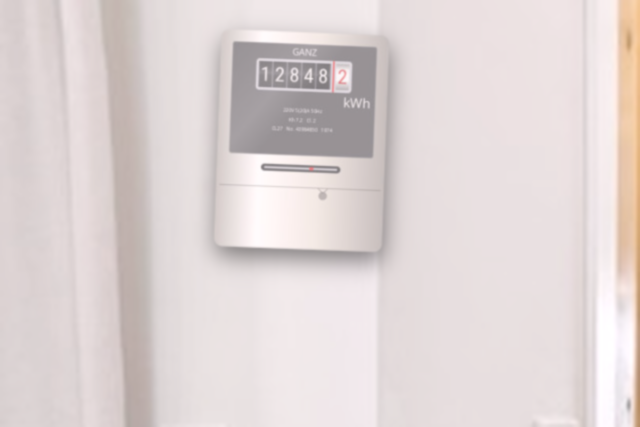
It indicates 12848.2
